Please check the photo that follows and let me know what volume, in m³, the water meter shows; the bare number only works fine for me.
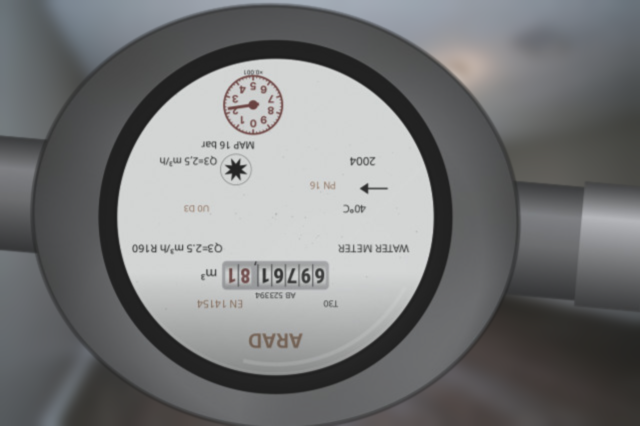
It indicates 69761.812
